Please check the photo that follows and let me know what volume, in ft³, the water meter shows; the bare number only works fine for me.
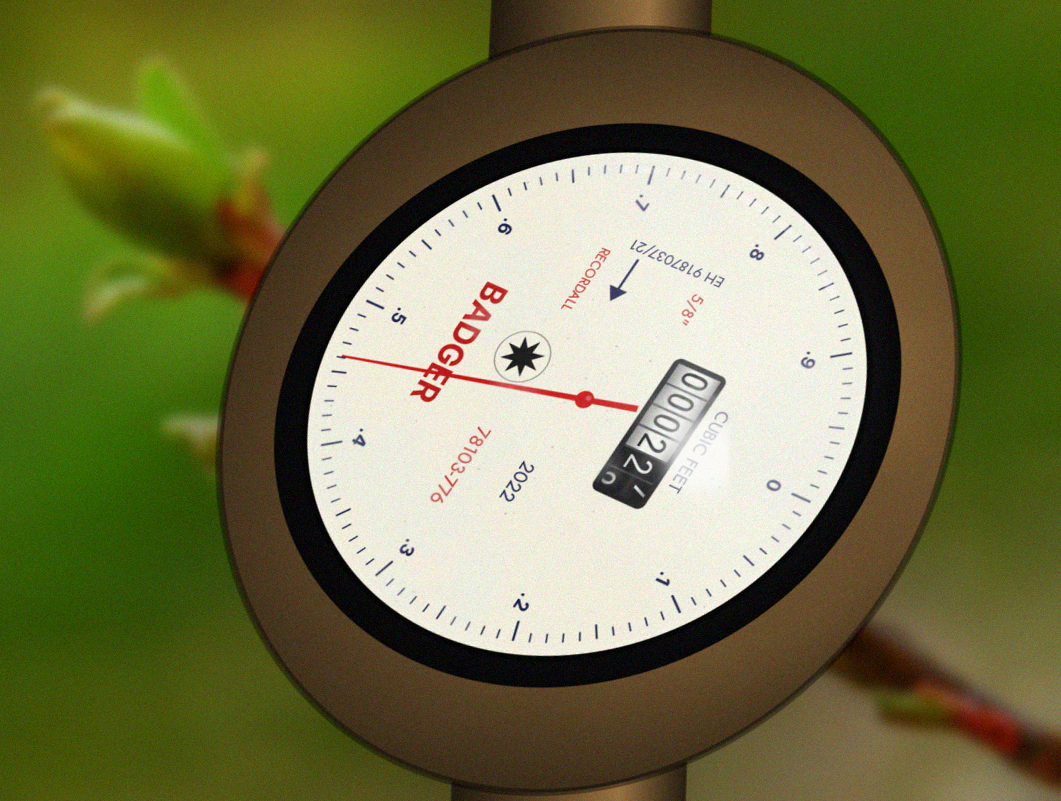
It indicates 227.46
